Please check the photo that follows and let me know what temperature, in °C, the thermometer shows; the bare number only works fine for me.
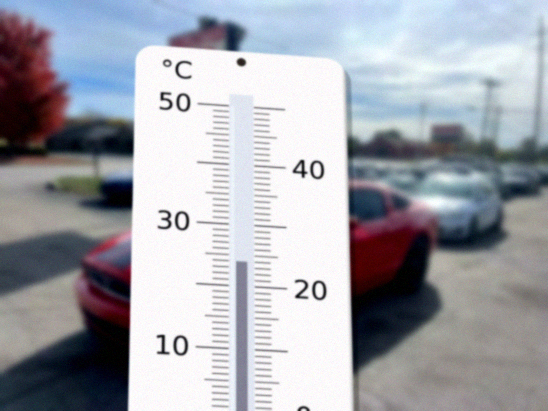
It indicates 24
